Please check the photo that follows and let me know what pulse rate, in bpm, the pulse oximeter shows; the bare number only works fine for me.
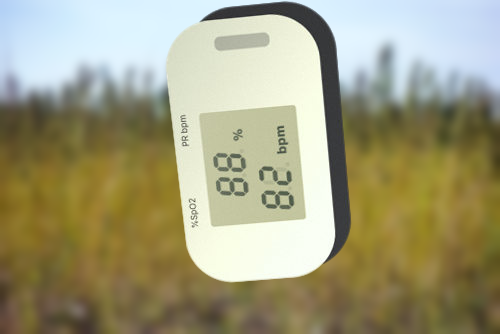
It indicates 82
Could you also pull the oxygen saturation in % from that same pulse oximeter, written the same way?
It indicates 88
